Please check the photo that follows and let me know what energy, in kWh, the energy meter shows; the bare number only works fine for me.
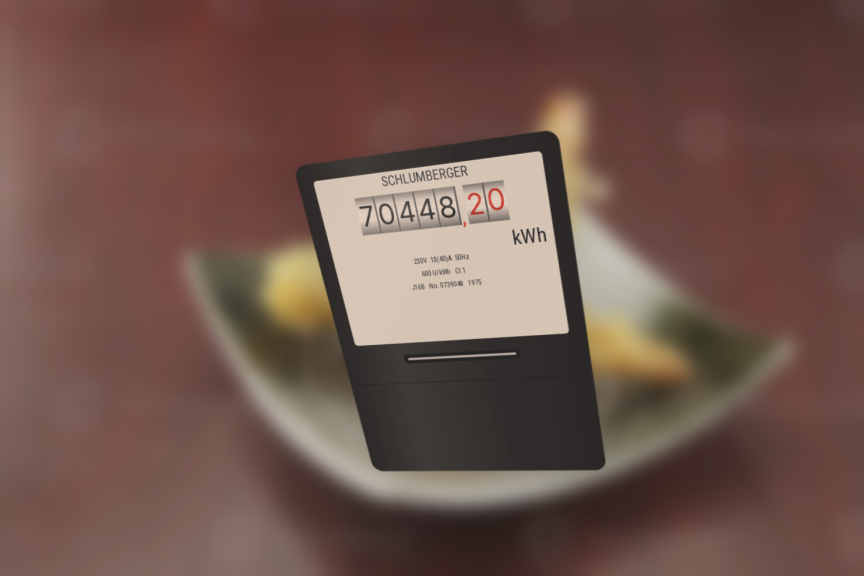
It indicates 70448.20
